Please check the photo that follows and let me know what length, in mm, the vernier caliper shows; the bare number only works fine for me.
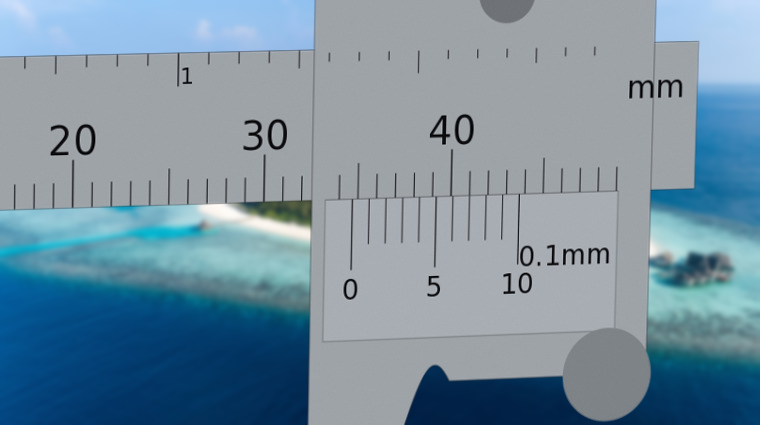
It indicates 34.7
